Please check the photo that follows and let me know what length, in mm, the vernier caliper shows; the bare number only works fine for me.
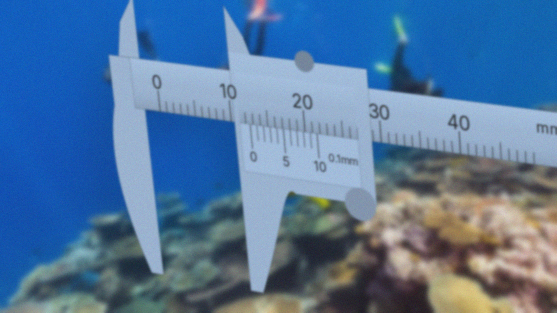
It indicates 12.6
